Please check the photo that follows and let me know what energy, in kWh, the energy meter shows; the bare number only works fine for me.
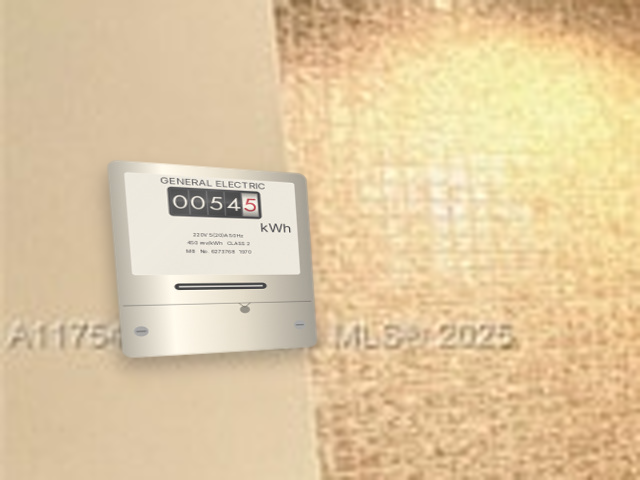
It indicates 54.5
